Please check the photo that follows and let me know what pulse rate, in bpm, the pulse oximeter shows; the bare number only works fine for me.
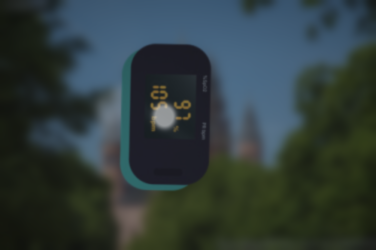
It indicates 105
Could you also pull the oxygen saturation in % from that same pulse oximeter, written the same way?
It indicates 97
